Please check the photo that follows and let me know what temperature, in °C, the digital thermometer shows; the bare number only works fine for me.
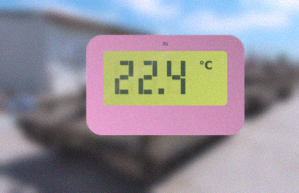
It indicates 22.4
